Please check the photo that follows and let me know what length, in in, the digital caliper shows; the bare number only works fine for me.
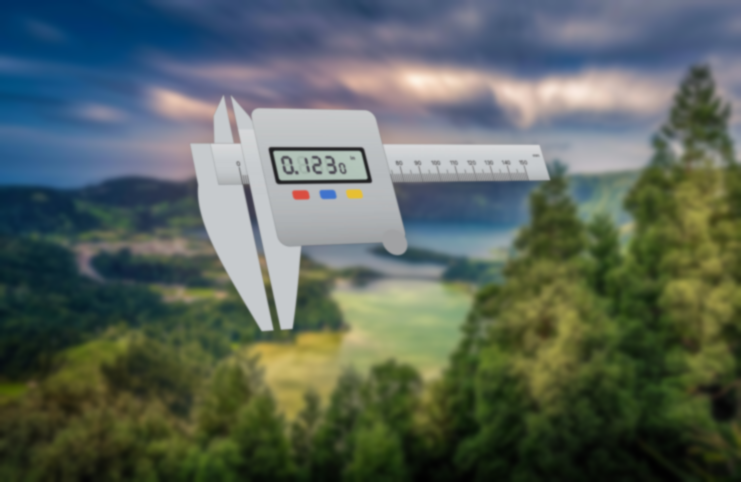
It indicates 0.1230
